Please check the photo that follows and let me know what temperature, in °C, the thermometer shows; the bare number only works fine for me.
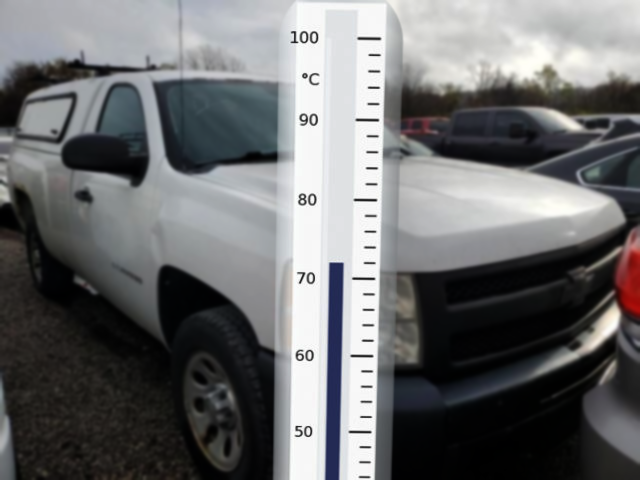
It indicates 72
